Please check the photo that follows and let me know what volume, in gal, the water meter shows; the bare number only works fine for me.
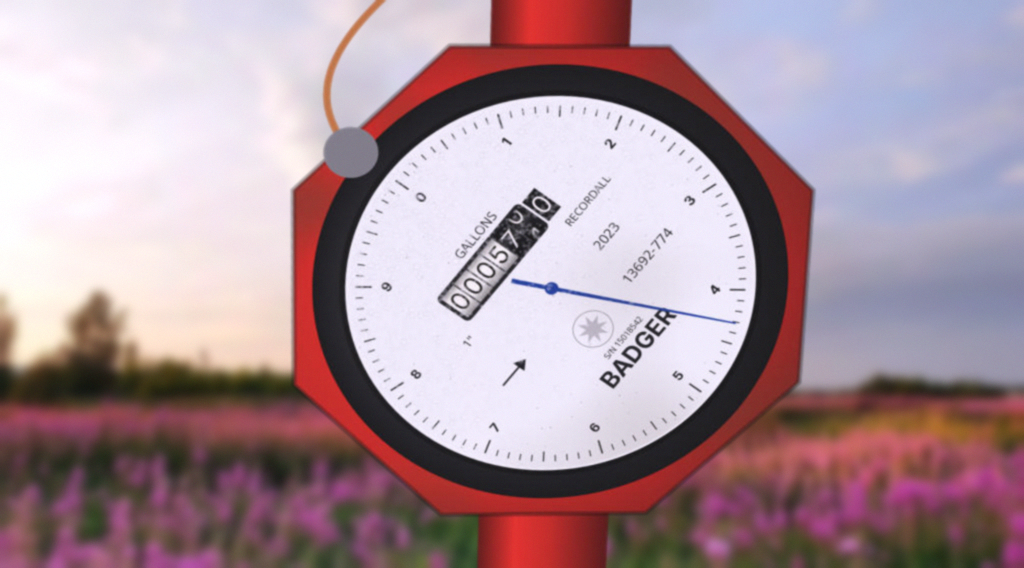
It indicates 5704.3
